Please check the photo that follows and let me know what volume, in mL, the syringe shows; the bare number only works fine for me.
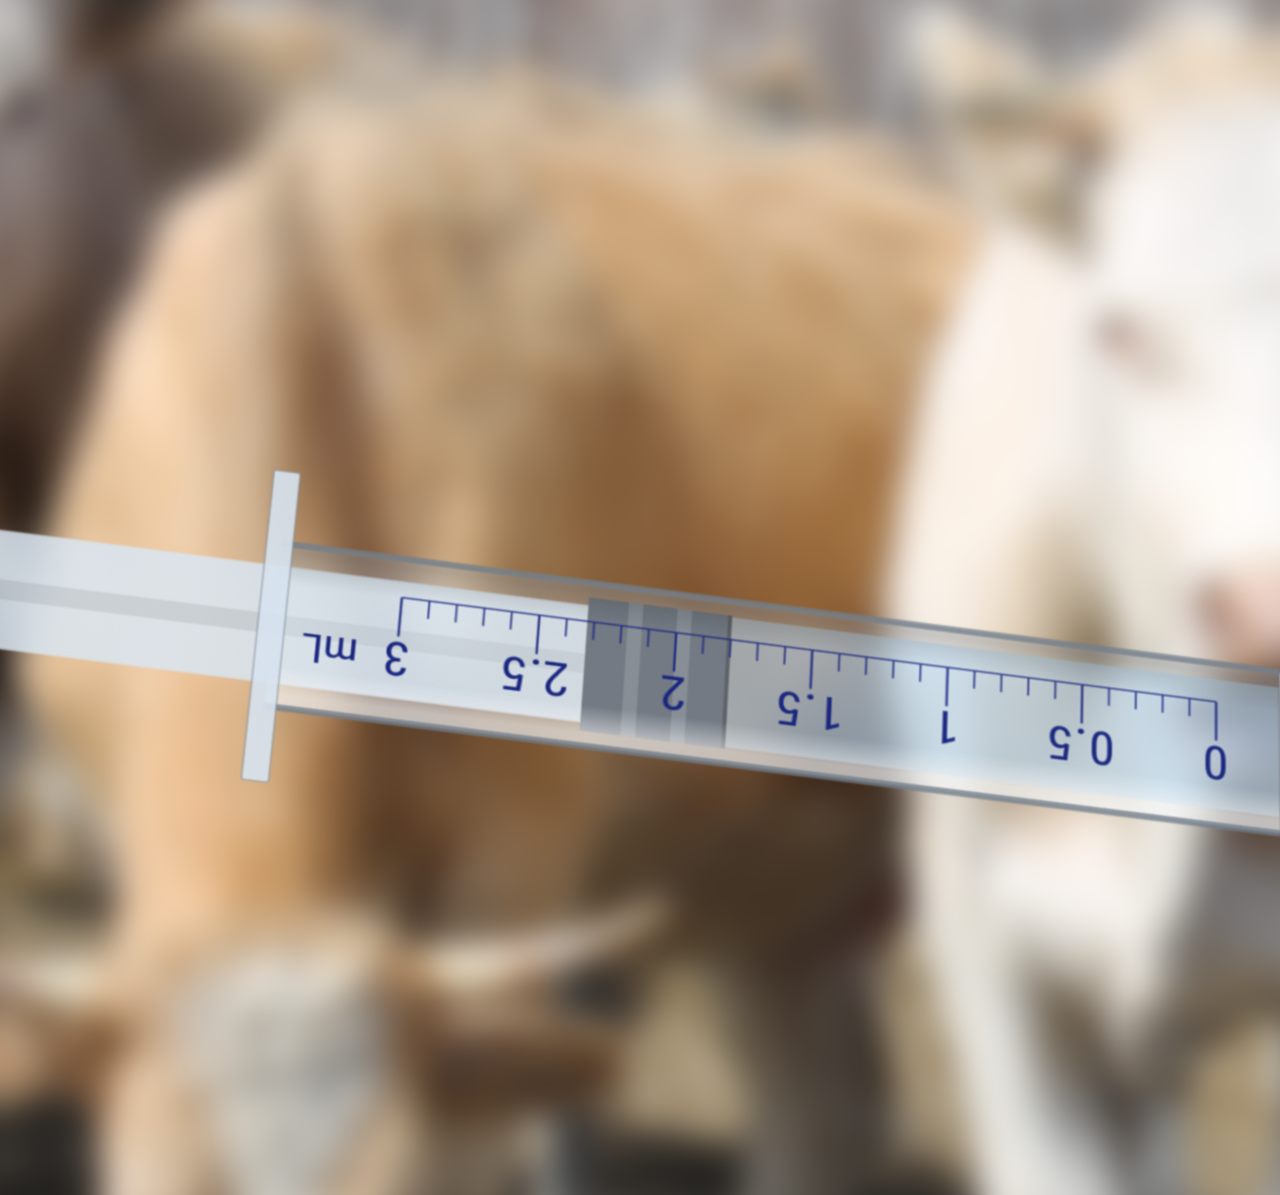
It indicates 1.8
